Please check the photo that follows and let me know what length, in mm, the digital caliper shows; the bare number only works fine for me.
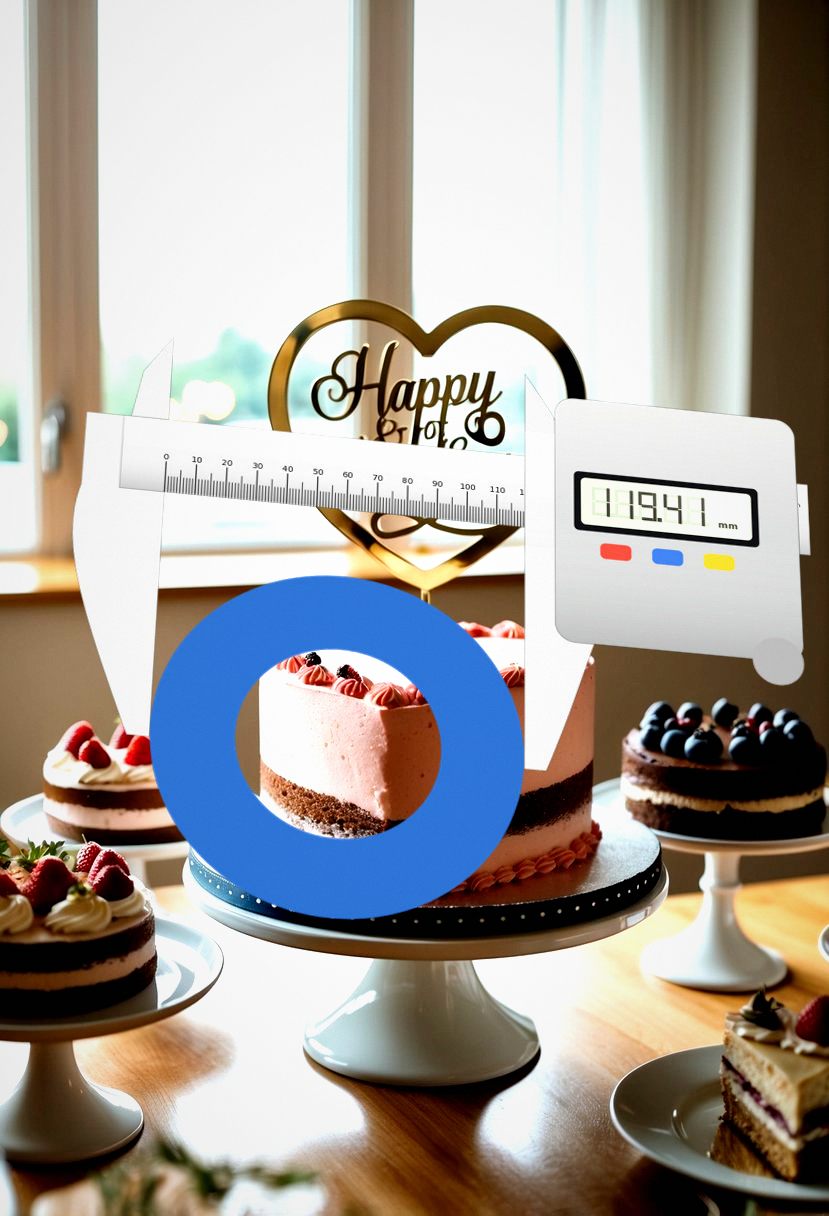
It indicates 119.41
